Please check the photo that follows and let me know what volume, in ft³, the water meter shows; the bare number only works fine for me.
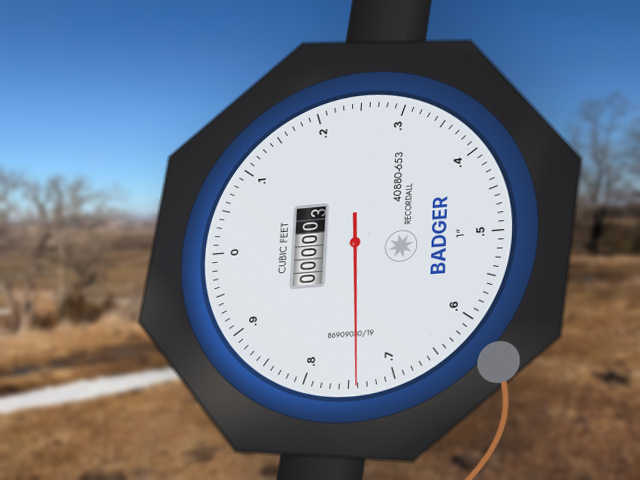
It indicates 2.74
